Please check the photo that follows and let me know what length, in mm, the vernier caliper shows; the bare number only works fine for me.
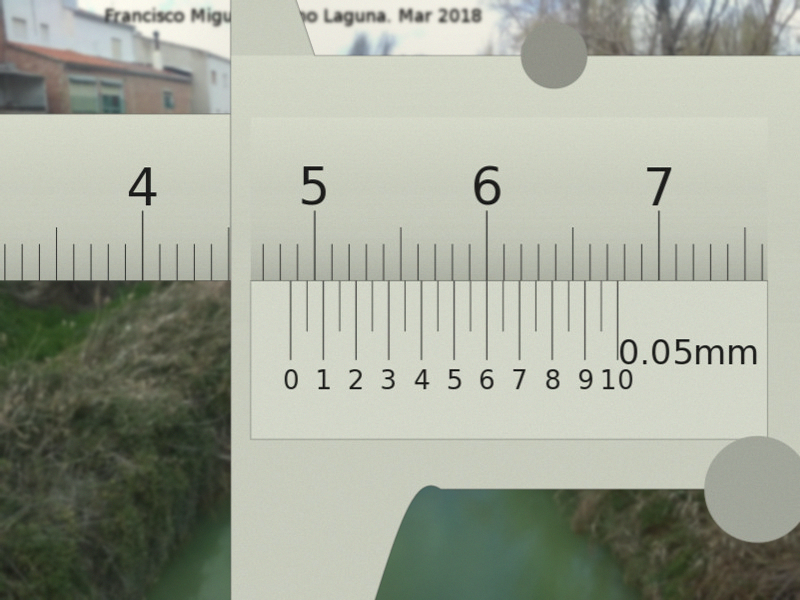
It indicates 48.6
